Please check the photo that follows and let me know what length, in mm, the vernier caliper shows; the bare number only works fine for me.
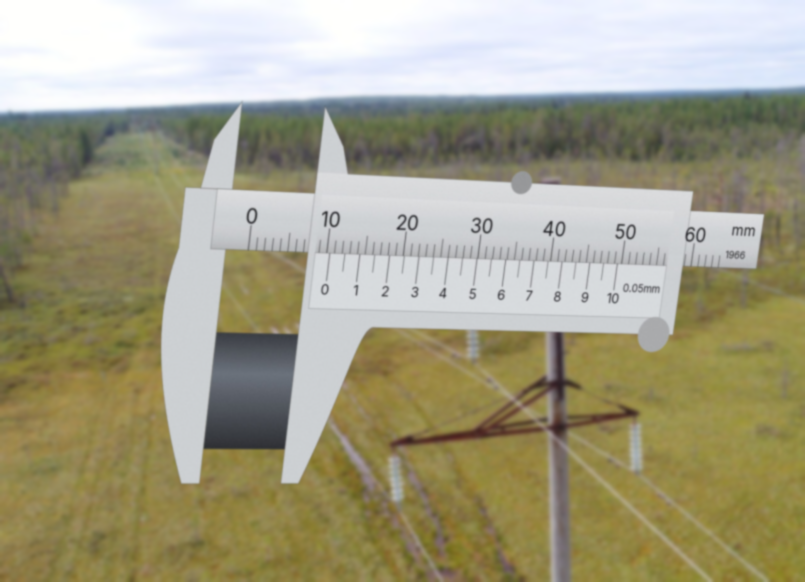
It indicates 10.4
